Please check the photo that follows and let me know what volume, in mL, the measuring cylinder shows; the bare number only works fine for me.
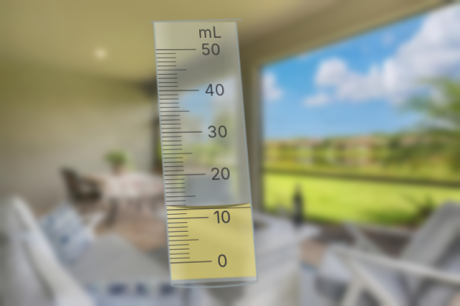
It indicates 12
